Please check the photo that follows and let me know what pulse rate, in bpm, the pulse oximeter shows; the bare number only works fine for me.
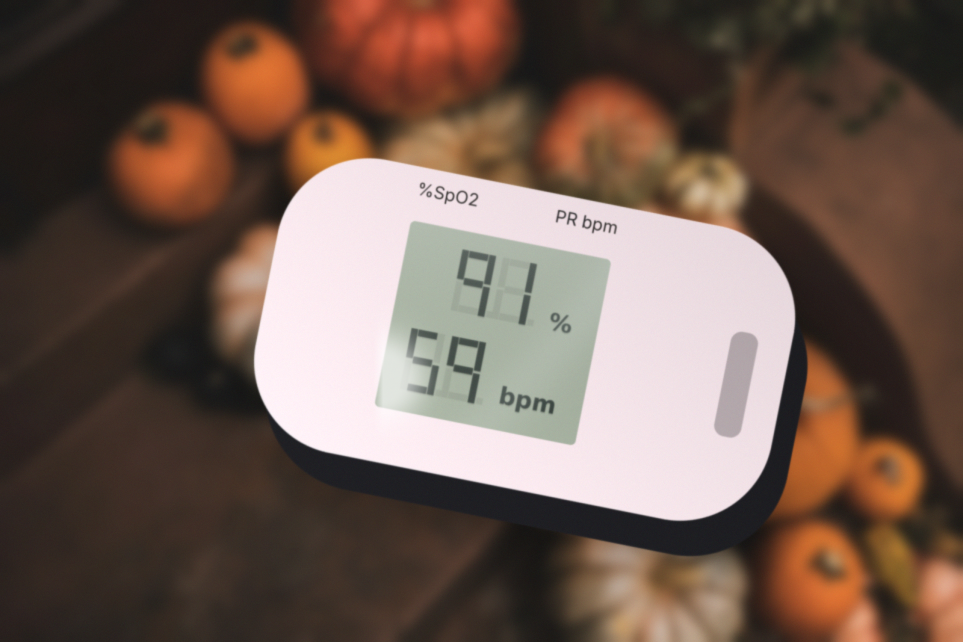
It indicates 59
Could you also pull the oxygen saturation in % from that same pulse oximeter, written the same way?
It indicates 91
